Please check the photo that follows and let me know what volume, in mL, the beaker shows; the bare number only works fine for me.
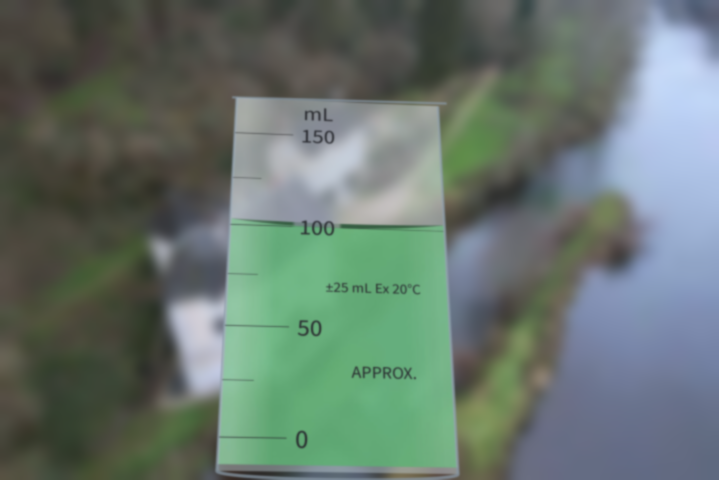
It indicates 100
